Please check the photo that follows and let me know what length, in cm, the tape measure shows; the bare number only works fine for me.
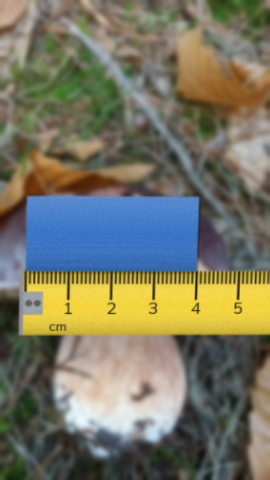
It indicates 4
